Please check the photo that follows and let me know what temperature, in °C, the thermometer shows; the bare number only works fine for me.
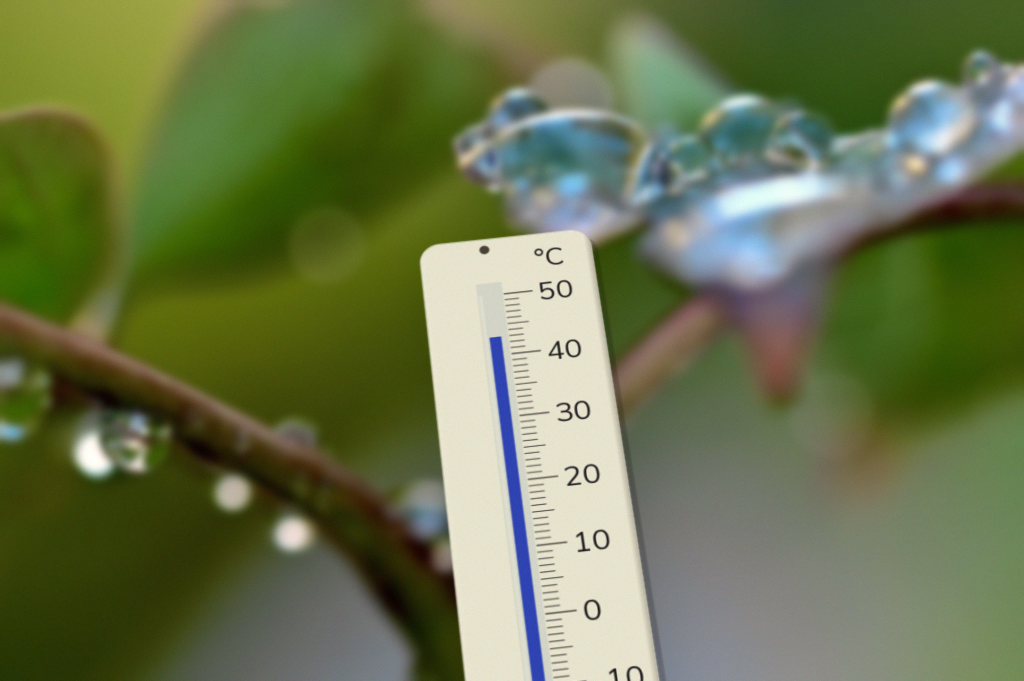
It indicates 43
